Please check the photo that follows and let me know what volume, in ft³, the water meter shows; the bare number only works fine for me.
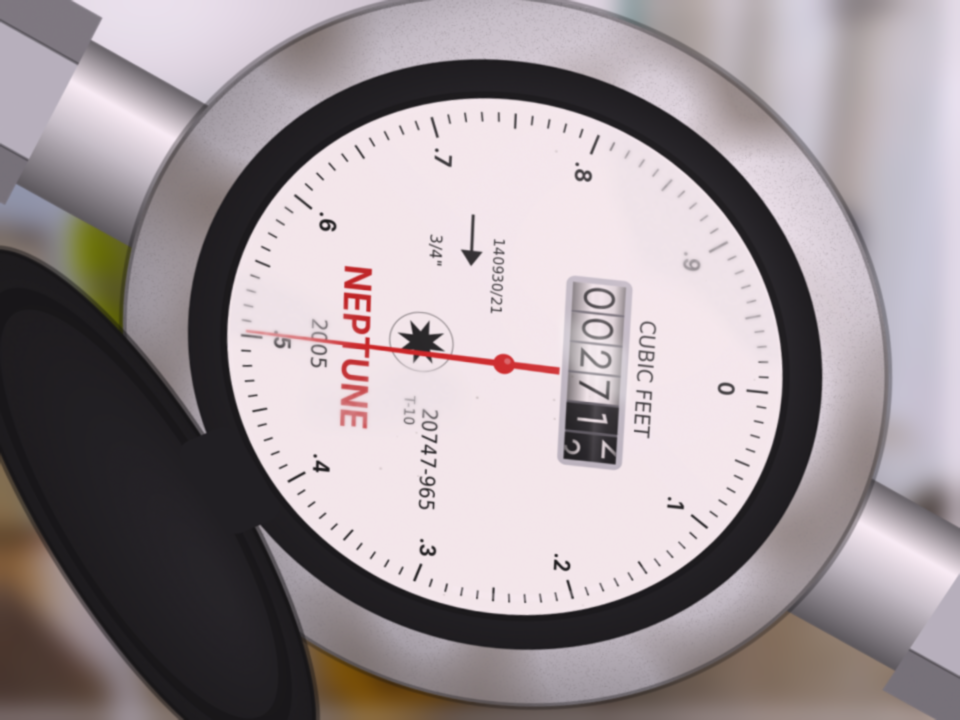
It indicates 2712.50
